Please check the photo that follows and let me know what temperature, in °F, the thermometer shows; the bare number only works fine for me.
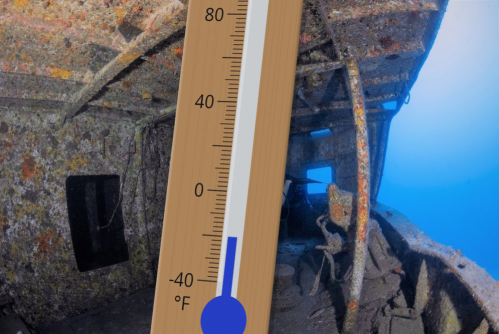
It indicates -20
